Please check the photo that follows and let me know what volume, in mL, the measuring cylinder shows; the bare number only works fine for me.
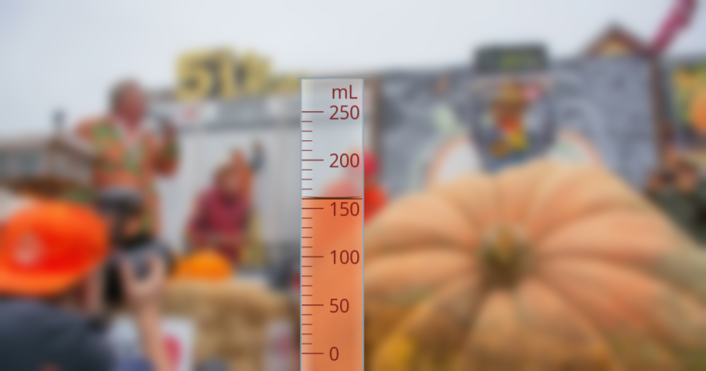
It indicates 160
